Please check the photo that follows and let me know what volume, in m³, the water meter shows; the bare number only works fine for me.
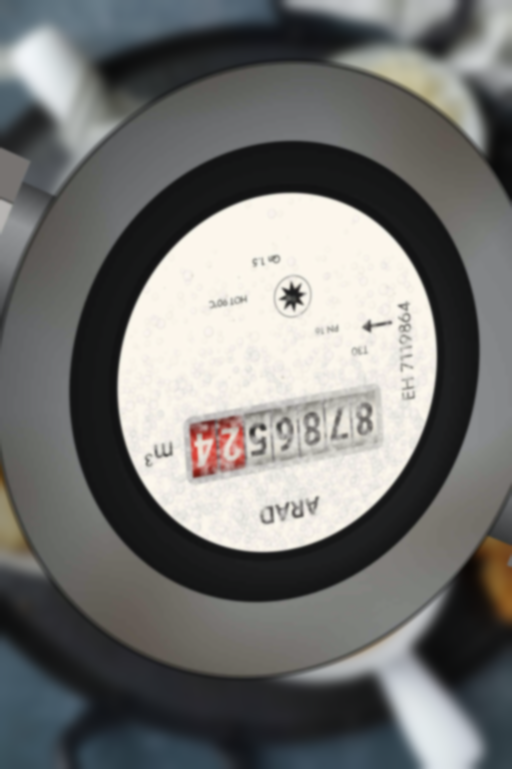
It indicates 87865.24
